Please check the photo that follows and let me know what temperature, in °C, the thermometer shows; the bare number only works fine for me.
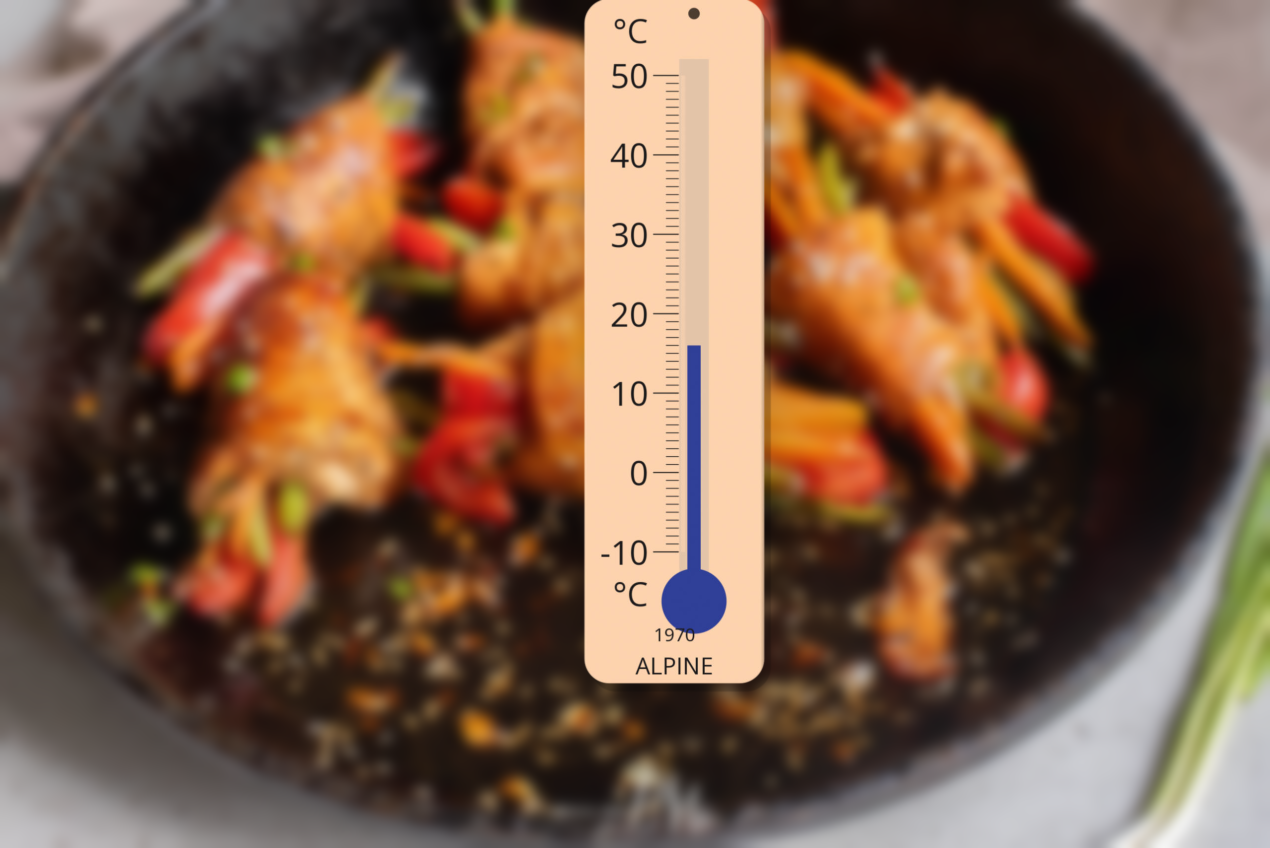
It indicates 16
